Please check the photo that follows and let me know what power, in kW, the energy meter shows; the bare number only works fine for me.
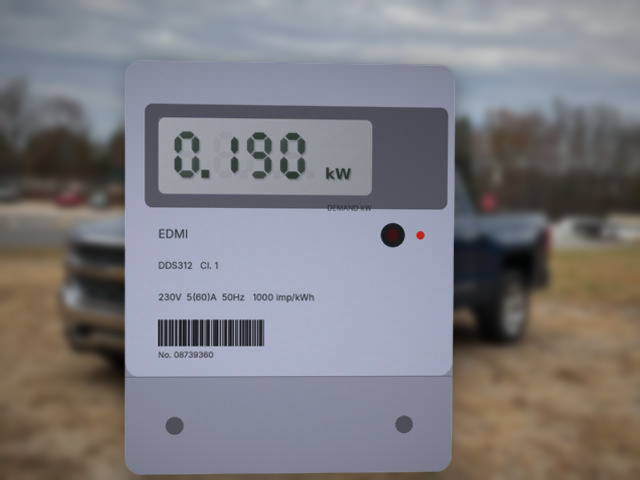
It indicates 0.190
